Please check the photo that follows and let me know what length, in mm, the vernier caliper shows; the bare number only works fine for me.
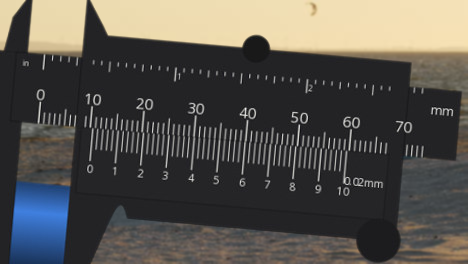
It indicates 10.5
